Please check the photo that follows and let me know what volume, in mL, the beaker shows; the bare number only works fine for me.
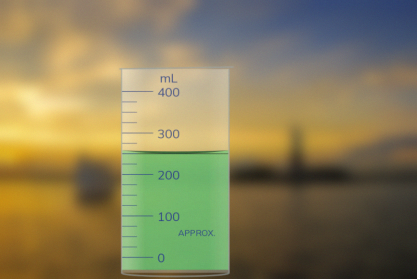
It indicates 250
